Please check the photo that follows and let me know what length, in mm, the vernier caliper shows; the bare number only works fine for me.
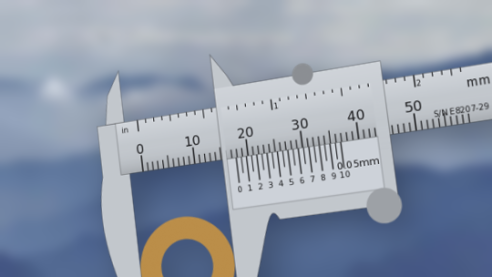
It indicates 17.8
